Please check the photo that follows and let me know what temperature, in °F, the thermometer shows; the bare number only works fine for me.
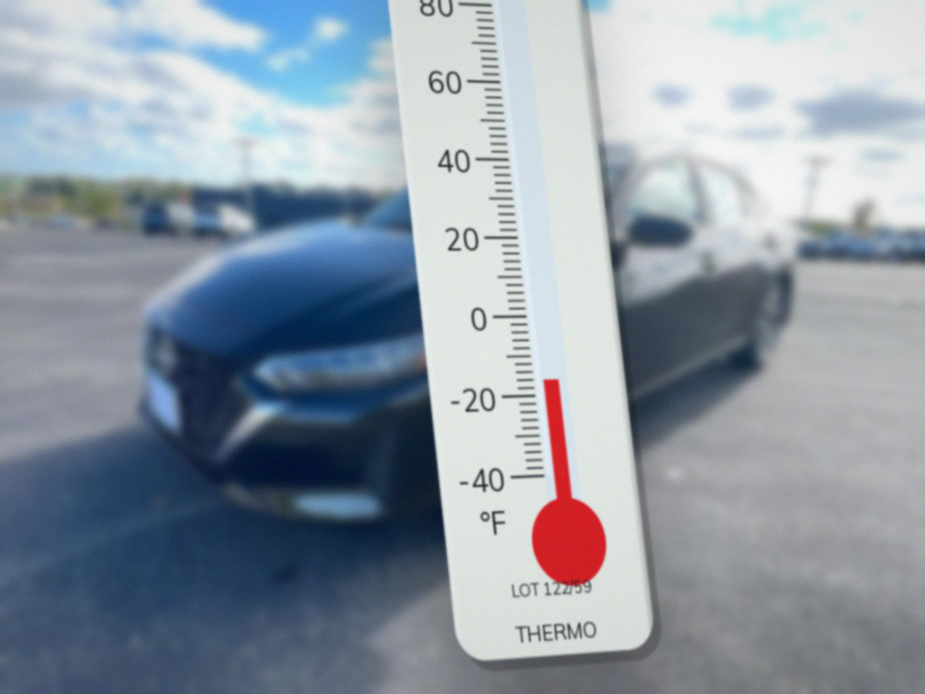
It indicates -16
